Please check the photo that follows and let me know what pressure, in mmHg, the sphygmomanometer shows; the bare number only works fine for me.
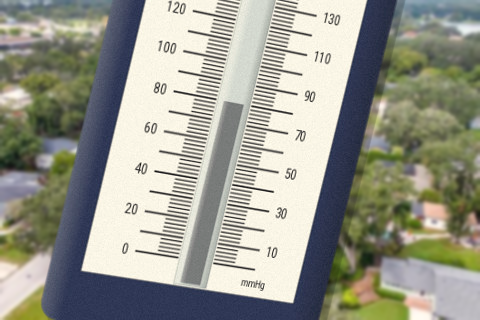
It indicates 80
